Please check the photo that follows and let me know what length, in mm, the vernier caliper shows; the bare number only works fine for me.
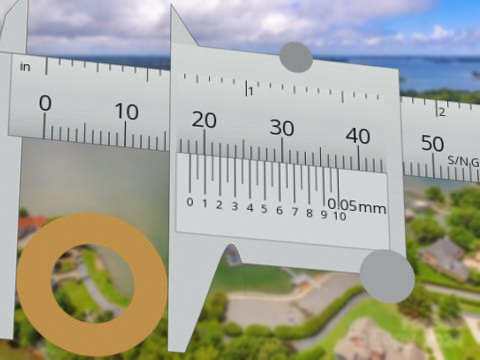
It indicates 18.2
